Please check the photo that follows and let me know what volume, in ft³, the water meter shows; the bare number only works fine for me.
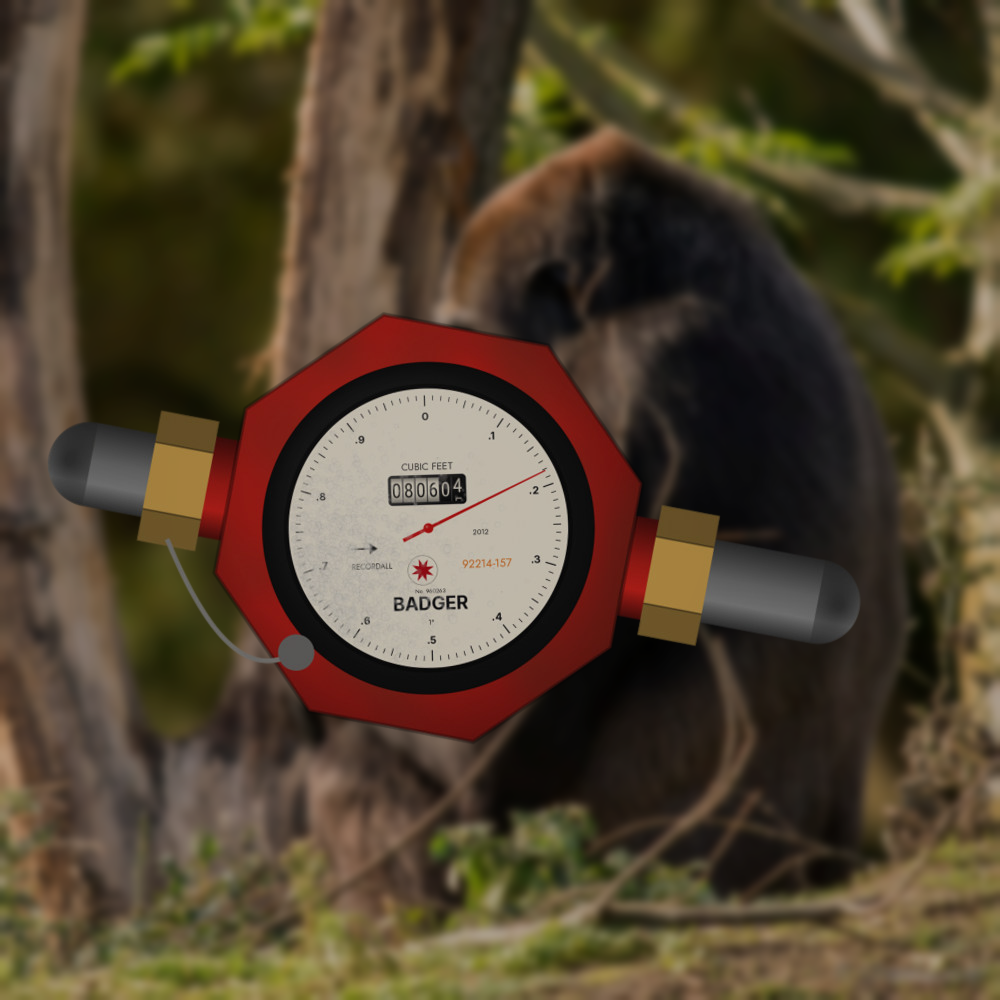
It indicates 80604.18
